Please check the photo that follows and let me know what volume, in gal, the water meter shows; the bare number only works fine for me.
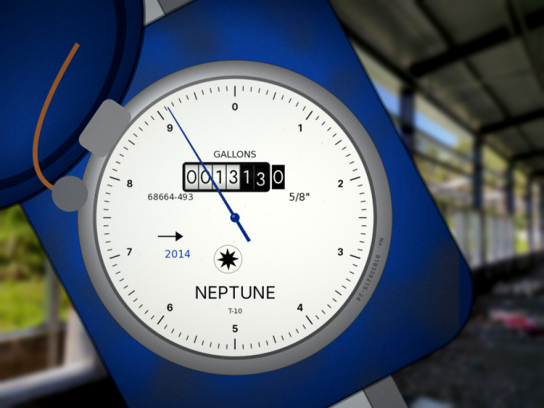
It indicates 13129.1
